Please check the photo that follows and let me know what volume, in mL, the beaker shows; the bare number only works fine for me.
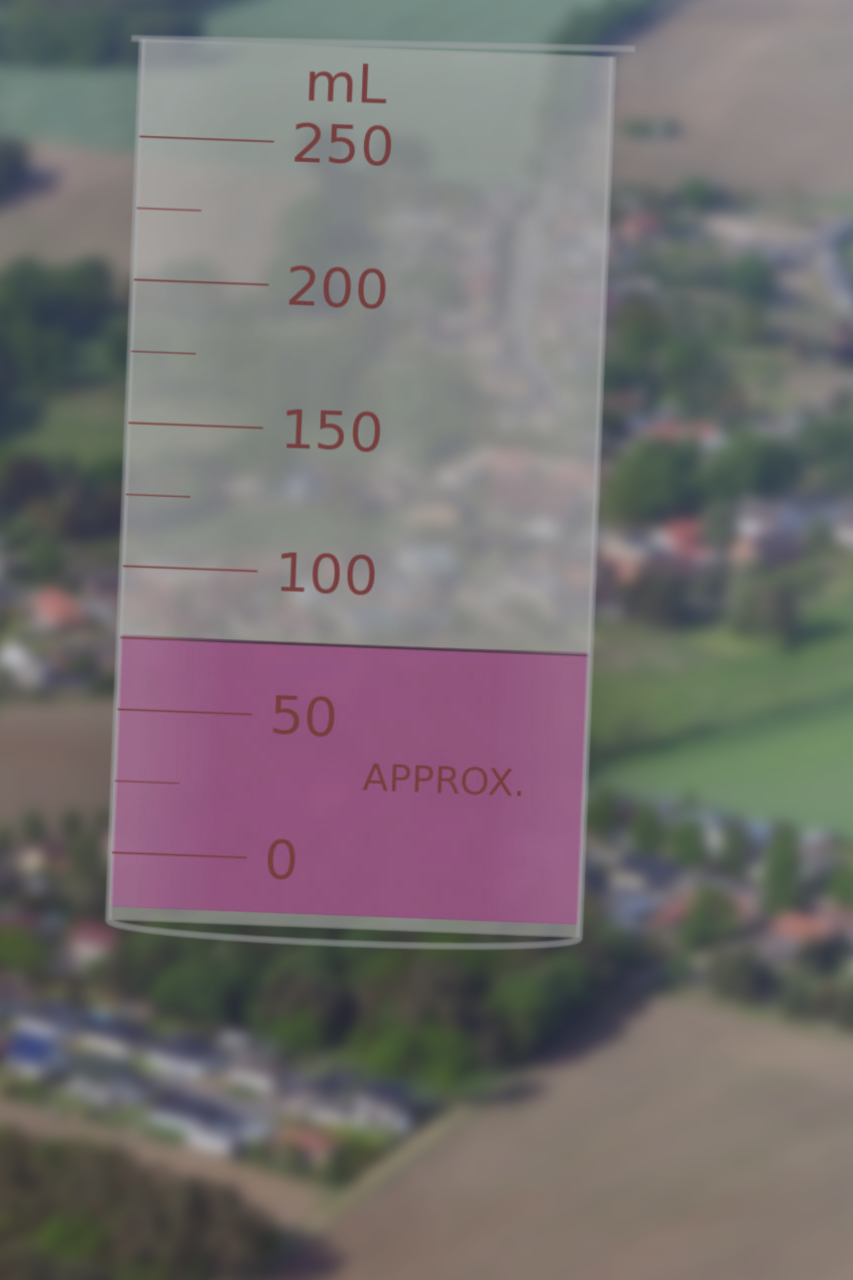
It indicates 75
